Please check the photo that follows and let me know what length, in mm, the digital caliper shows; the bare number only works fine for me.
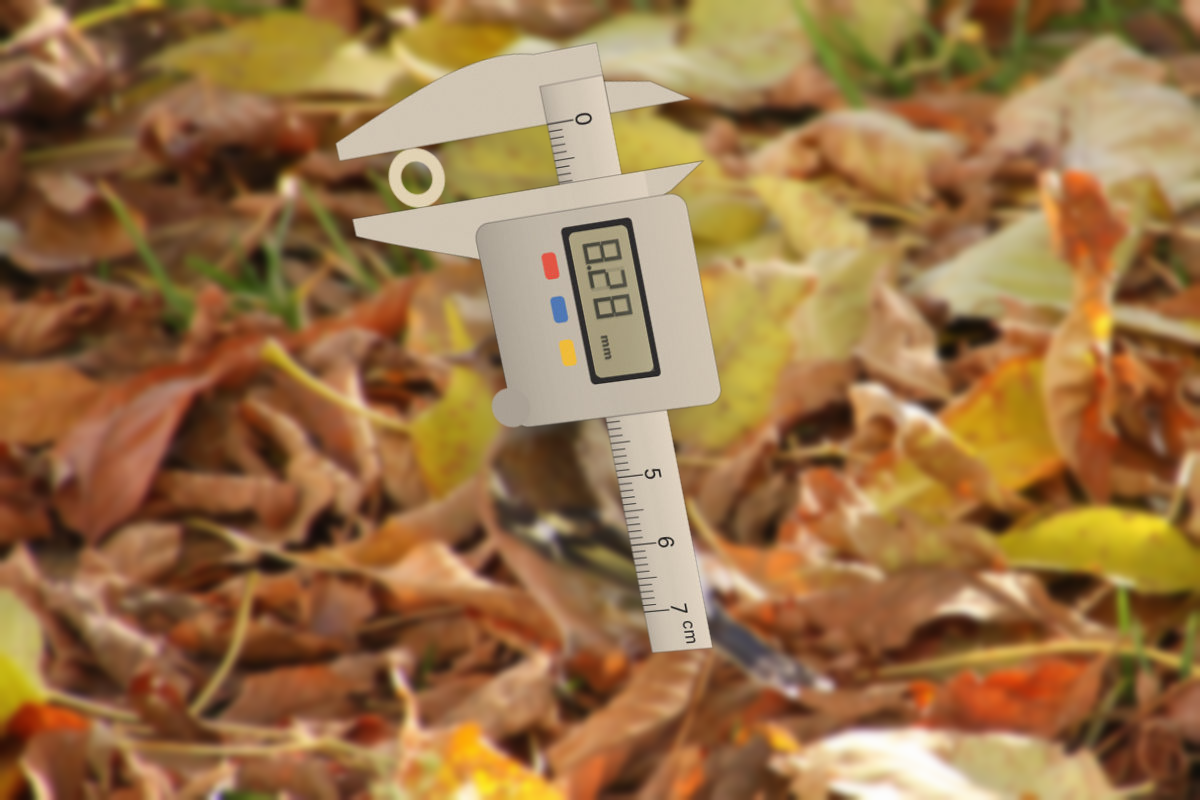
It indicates 8.28
